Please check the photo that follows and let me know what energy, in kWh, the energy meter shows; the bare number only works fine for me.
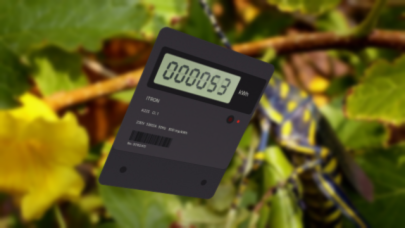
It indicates 53
